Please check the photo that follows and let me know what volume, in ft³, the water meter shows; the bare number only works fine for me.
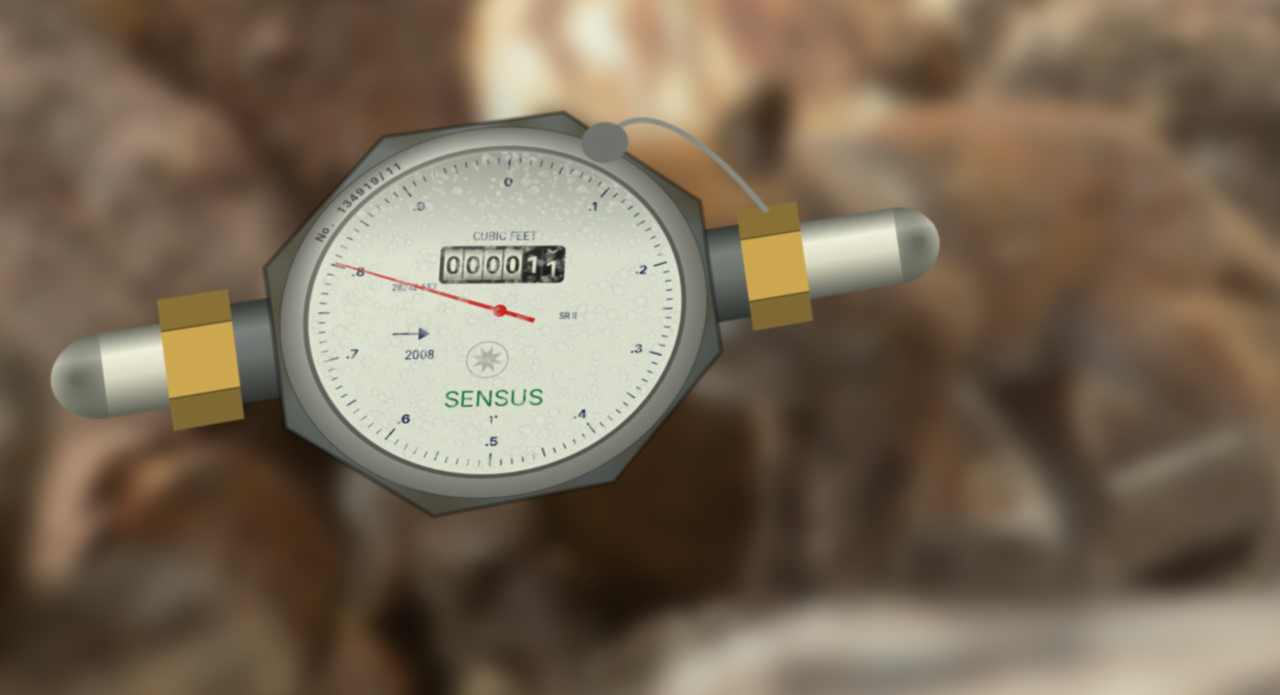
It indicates 10.80
